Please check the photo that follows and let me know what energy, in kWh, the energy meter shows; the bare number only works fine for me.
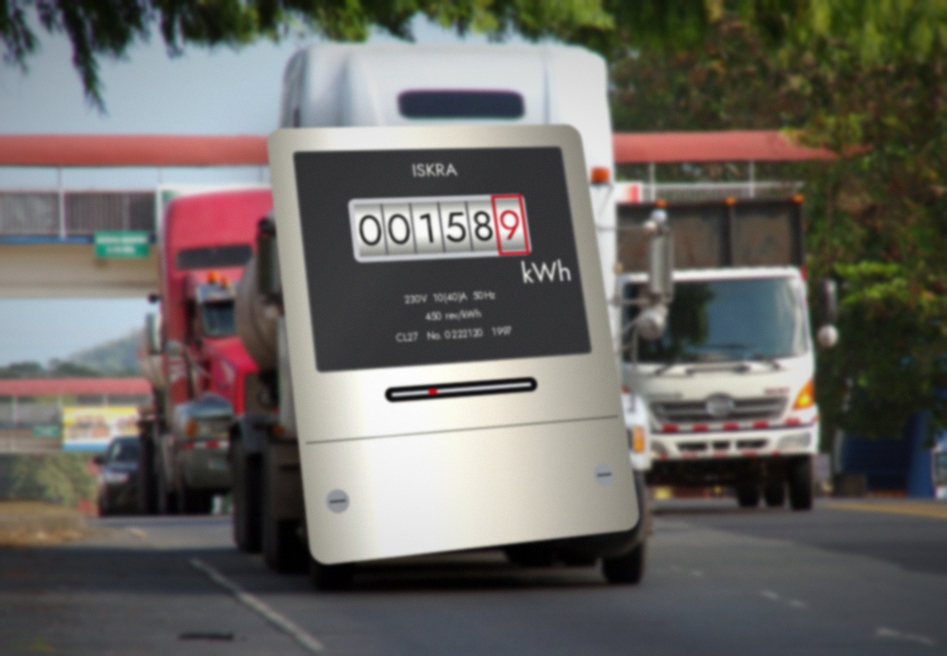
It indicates 158.9
